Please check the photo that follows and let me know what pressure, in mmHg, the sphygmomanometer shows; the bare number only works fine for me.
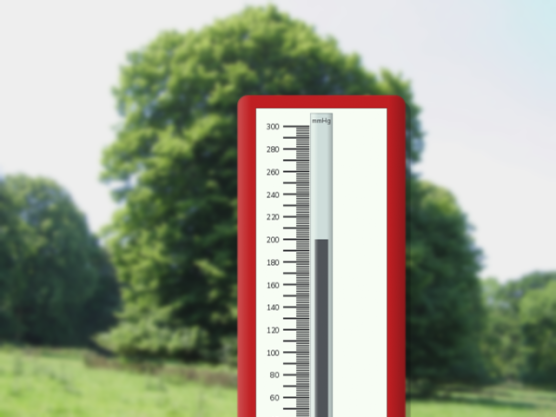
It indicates 200
